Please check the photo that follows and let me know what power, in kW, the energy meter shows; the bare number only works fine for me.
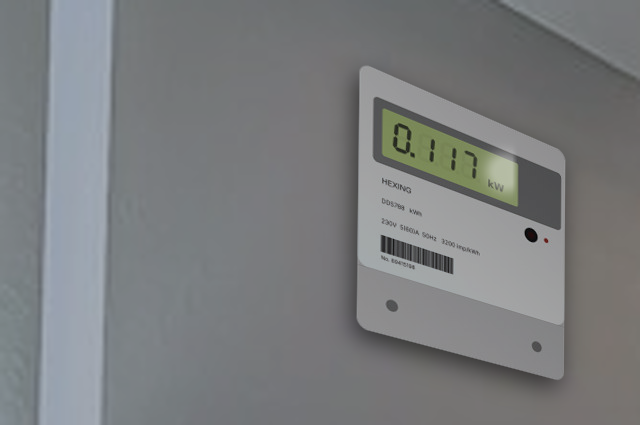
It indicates 0.117
